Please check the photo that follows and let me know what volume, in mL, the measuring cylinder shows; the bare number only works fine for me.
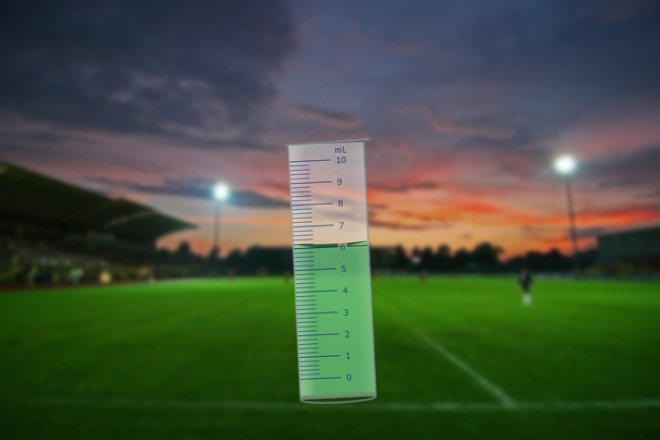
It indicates 6
